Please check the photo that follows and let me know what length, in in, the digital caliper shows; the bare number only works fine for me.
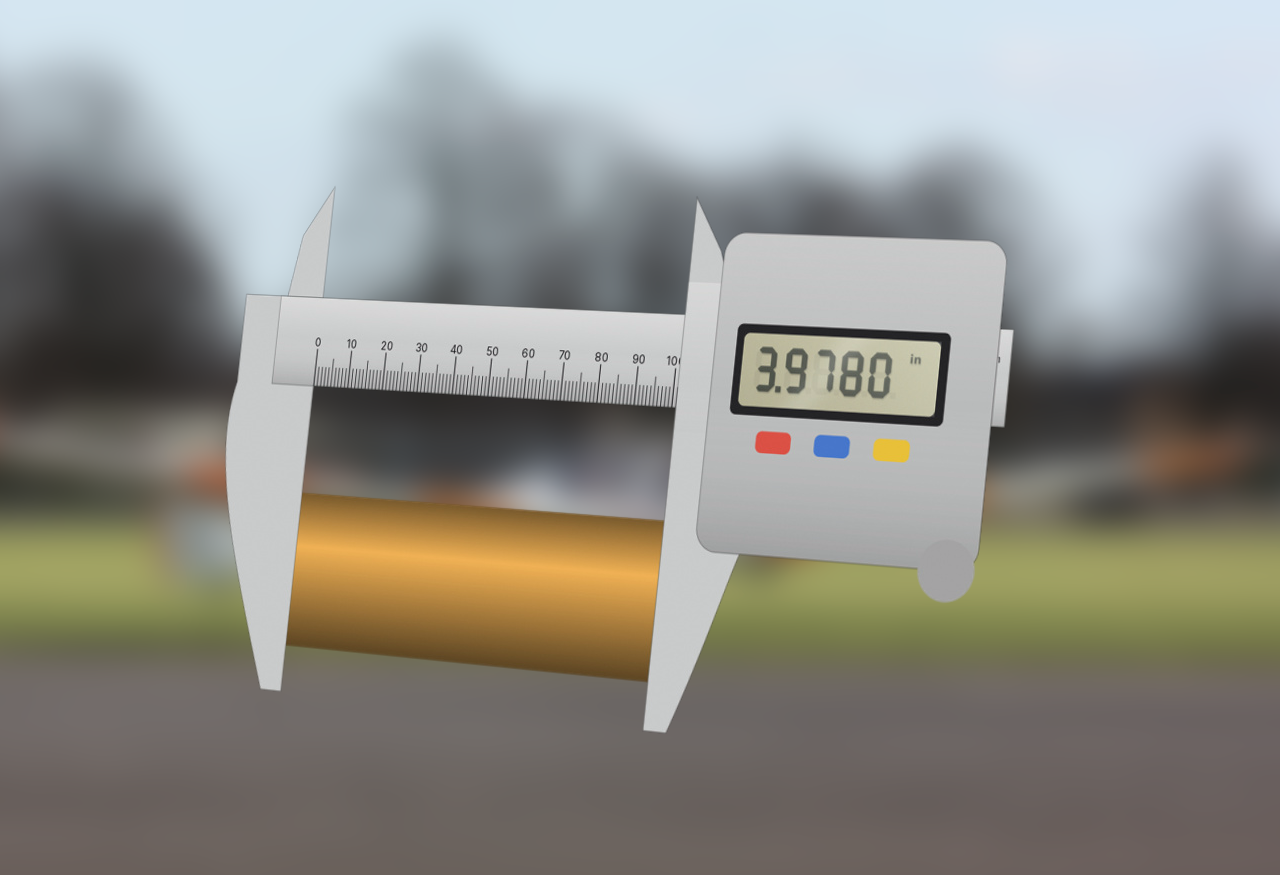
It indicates 3.9780
